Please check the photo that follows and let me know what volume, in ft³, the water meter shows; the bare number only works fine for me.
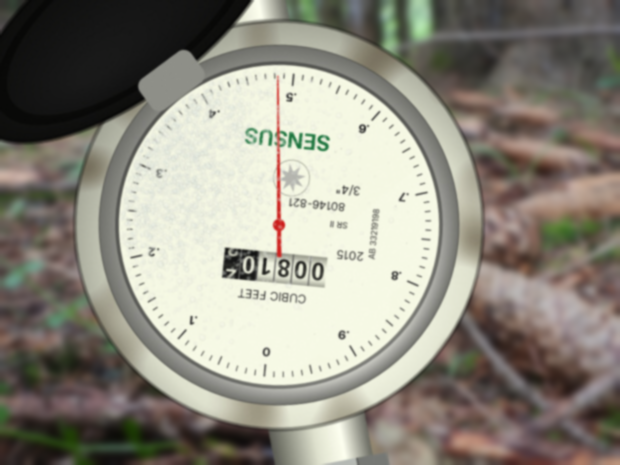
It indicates 8102.48
